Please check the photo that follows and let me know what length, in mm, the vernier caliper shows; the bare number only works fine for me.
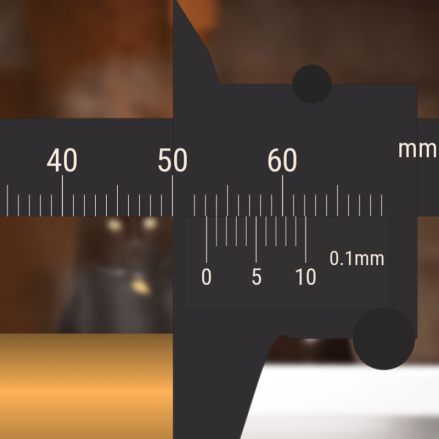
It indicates 53.1
